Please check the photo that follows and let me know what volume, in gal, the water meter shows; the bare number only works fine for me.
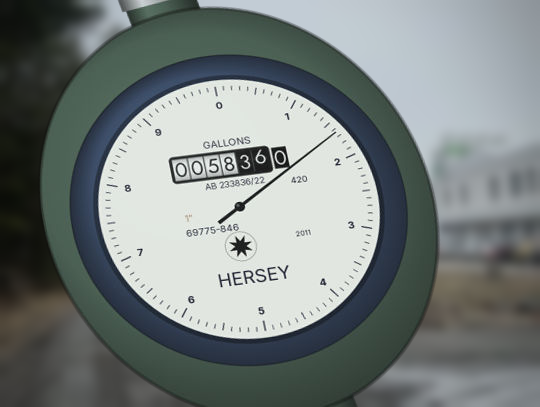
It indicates 58361.6
